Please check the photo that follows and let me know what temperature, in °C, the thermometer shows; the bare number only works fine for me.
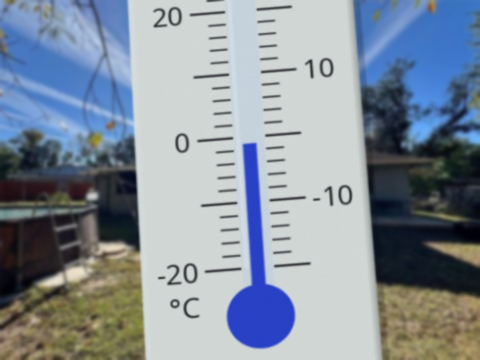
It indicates -1
